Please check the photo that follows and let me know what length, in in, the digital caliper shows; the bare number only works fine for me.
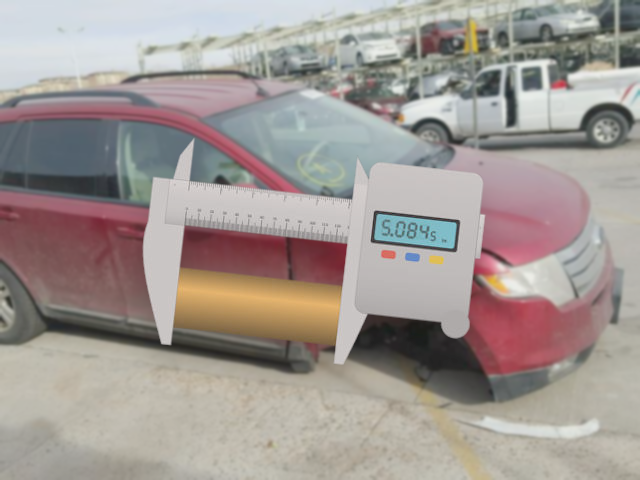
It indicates 5.0845
